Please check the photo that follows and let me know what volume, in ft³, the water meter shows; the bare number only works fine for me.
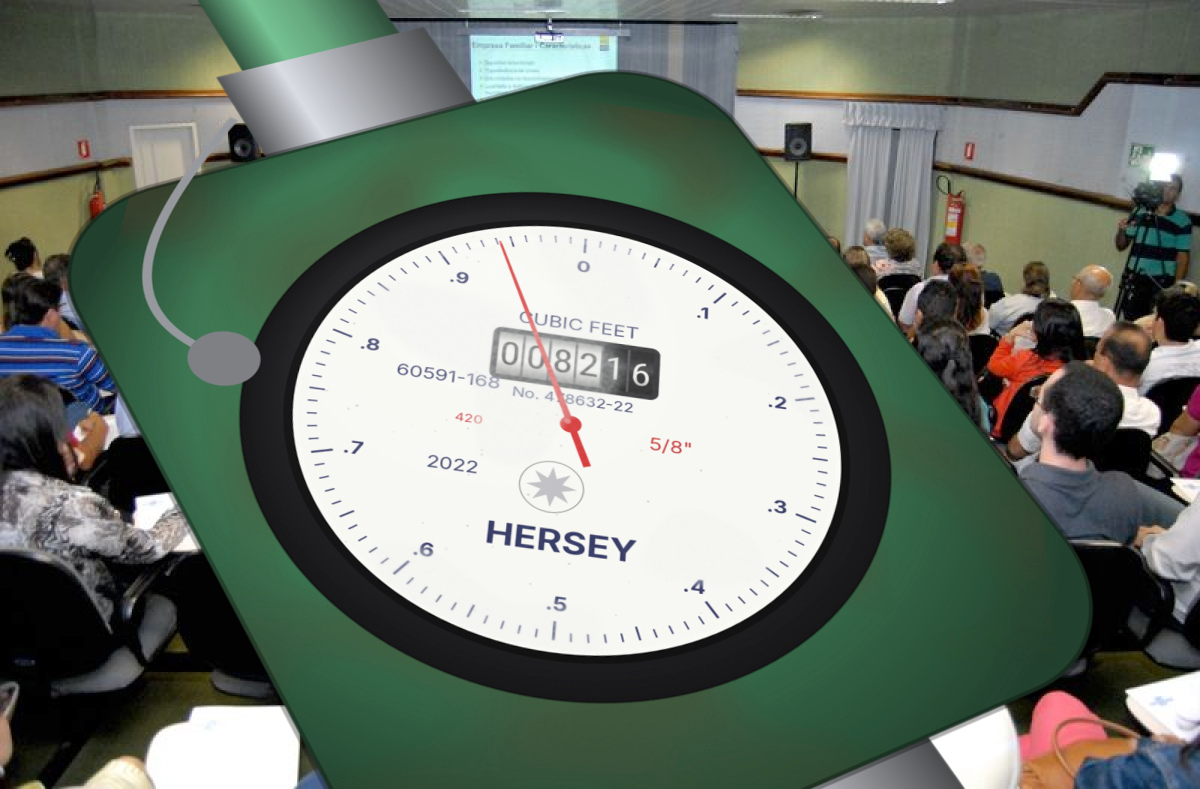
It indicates 8215.94
